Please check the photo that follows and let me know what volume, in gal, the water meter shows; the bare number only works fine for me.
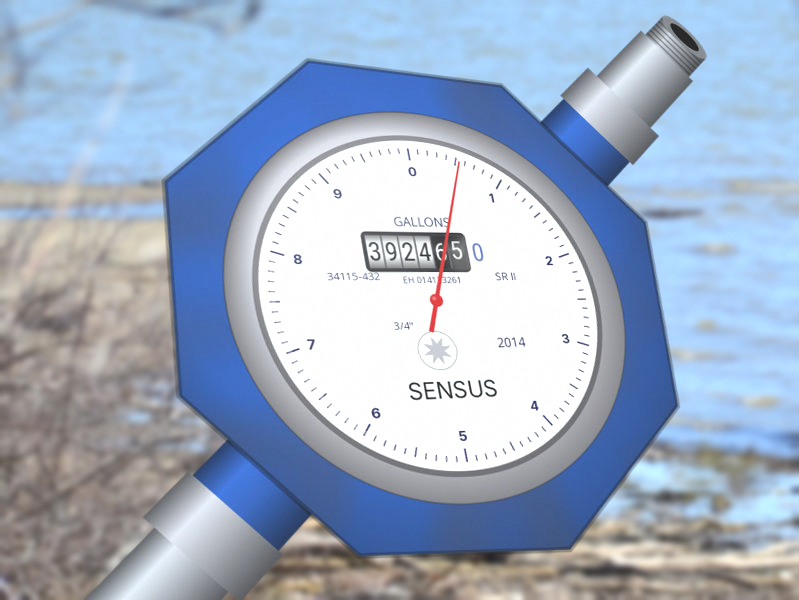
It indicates 3924650.5
